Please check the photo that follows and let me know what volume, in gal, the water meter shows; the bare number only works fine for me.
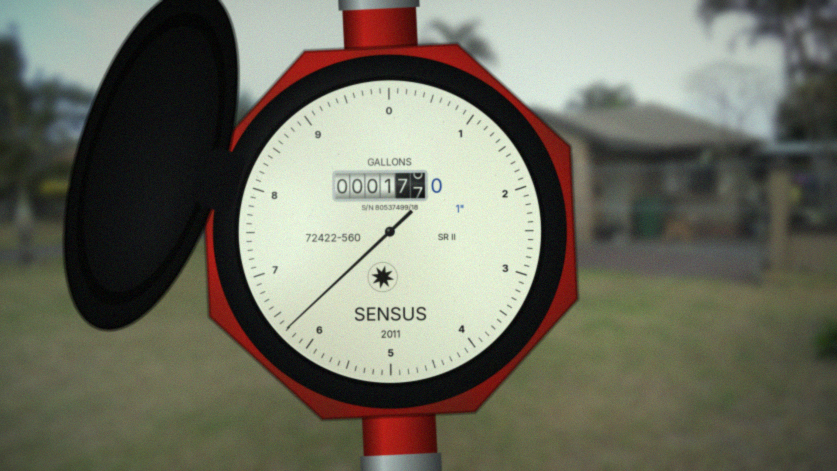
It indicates 1766.3
